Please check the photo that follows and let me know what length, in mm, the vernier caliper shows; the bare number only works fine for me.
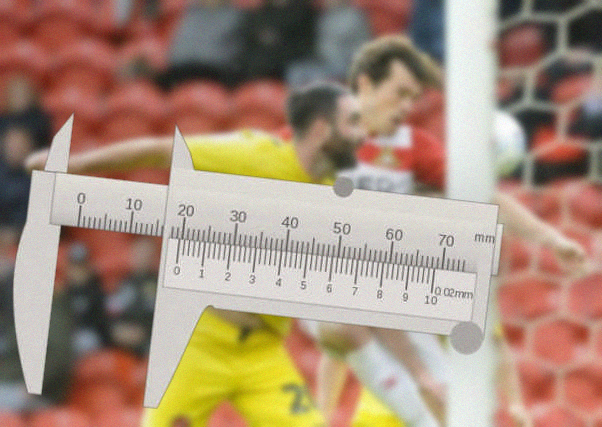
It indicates 19.5
